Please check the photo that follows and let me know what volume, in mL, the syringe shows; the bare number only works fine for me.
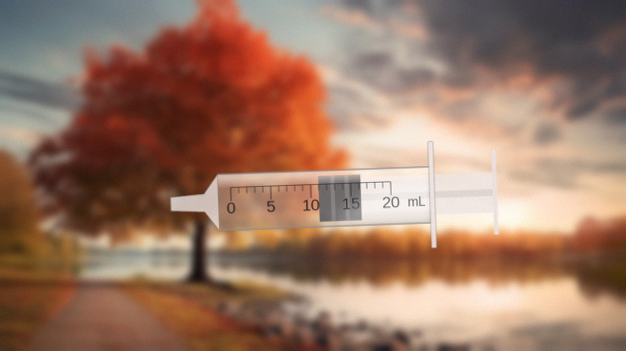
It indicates 11
